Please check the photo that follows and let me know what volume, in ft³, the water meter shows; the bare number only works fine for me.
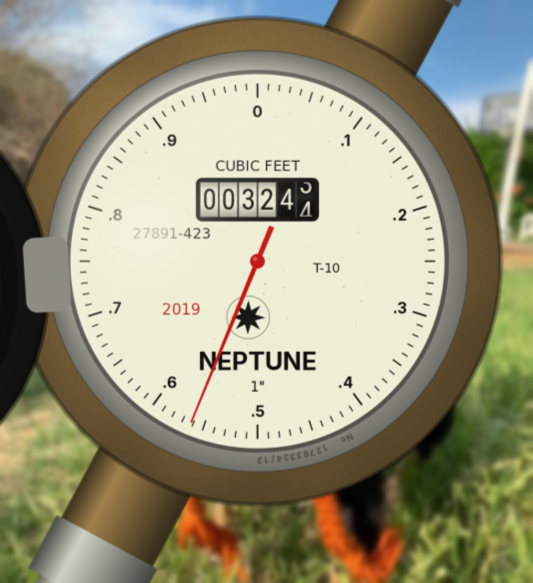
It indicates 3243.56
